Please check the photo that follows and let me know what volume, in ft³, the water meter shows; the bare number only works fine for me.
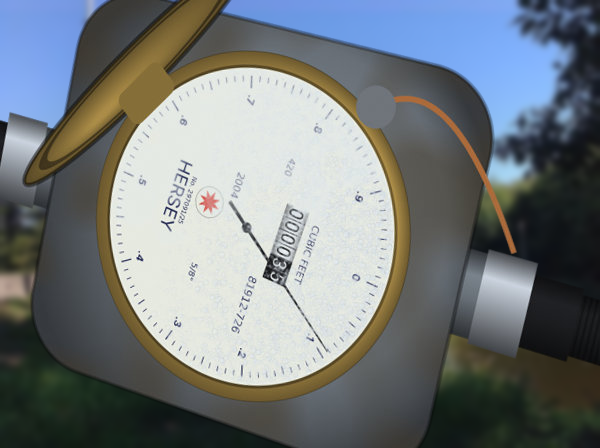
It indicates 35.09
